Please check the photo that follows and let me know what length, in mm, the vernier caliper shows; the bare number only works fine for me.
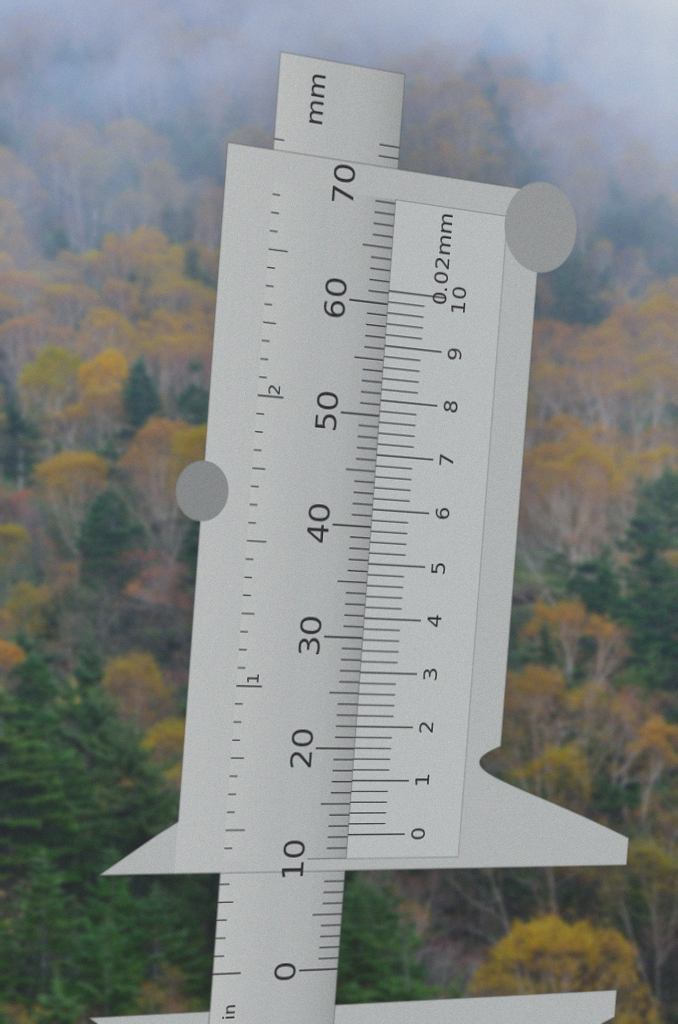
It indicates 12.2
